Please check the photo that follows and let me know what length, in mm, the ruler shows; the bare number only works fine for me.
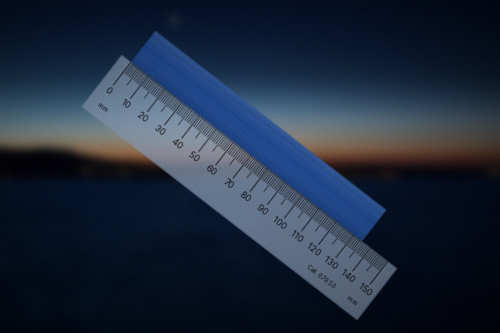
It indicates 135
